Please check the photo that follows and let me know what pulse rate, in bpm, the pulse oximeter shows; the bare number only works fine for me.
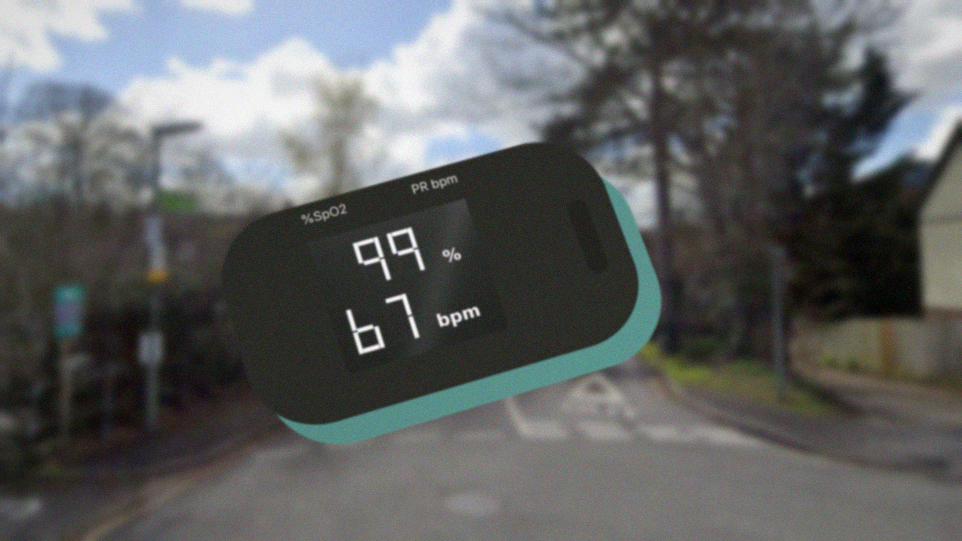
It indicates 67
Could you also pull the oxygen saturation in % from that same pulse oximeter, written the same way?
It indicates 99
